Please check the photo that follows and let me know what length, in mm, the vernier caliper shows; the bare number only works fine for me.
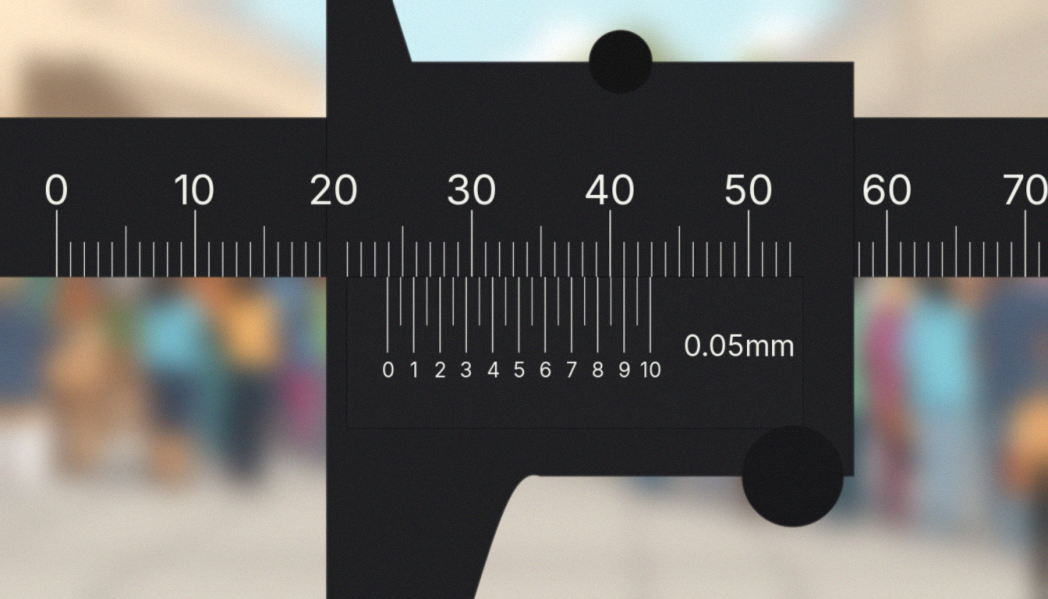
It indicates 23.9
